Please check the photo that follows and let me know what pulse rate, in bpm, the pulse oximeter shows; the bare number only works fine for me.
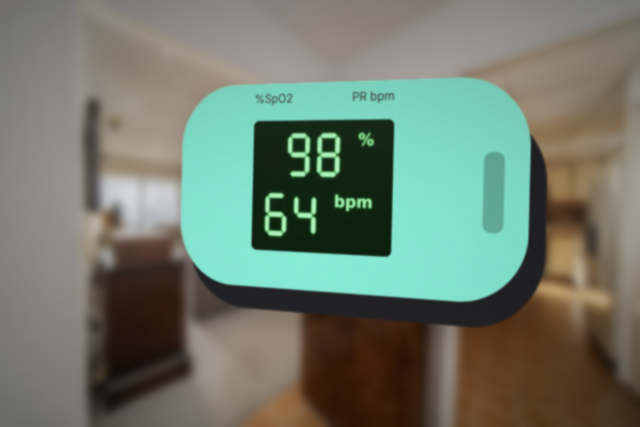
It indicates 64
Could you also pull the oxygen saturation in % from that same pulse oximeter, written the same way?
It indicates 98
